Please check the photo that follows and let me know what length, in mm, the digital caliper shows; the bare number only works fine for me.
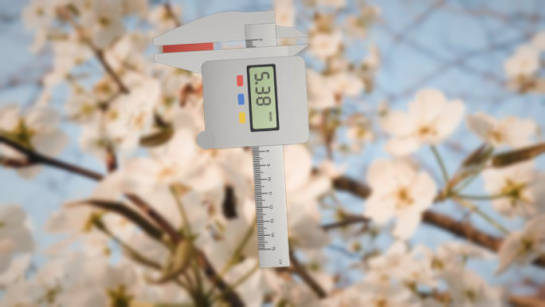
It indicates 5.38
